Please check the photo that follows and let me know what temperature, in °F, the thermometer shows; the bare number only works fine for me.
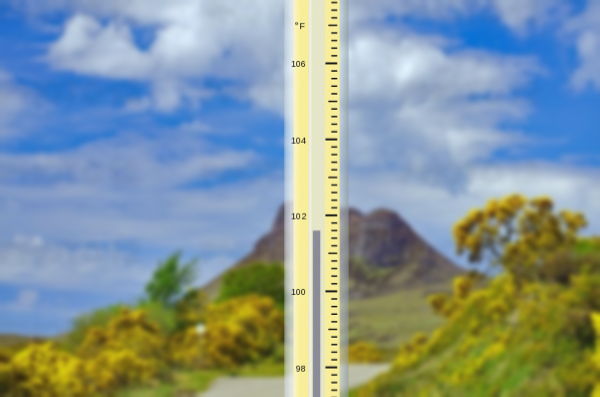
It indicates 101.6
